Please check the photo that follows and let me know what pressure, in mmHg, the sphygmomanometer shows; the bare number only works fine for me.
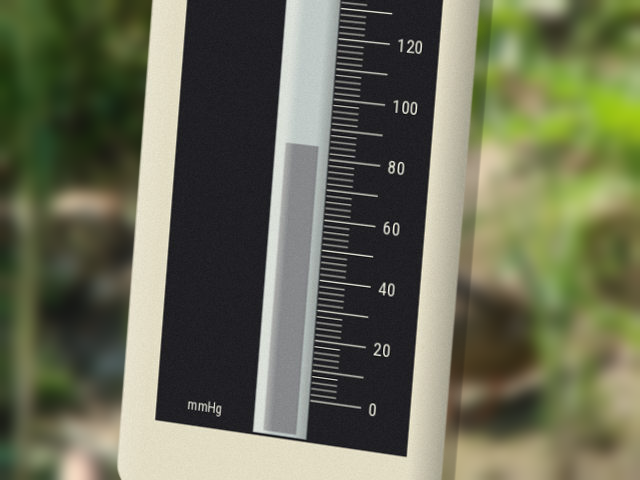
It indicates 84
